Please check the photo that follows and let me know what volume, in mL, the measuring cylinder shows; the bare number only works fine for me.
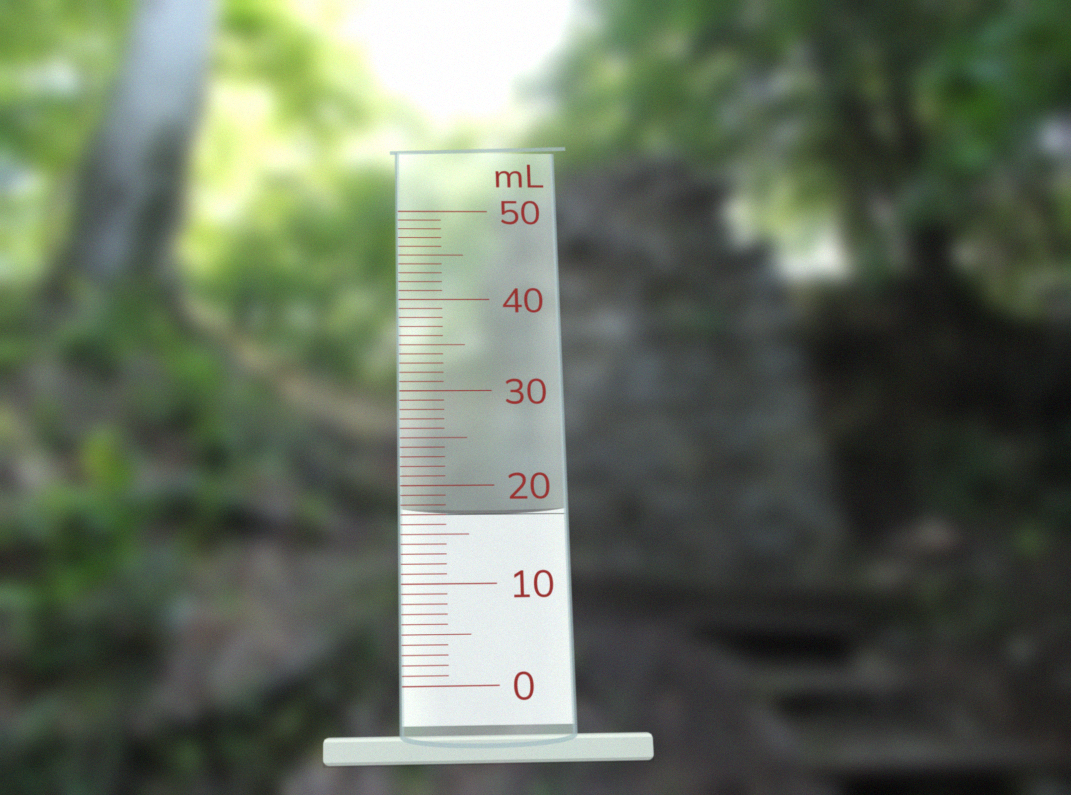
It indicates 17
